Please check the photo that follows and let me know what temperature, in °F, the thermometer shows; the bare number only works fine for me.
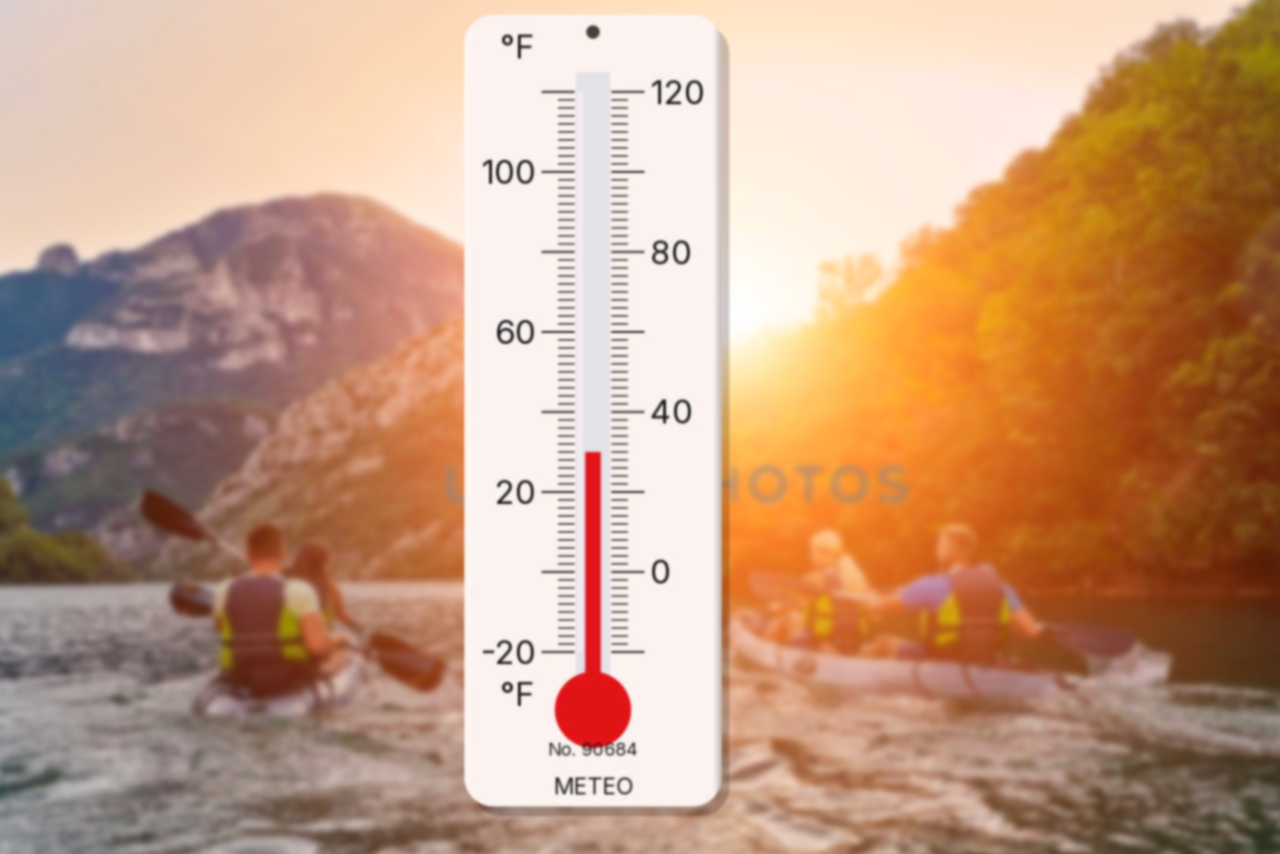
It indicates 30
